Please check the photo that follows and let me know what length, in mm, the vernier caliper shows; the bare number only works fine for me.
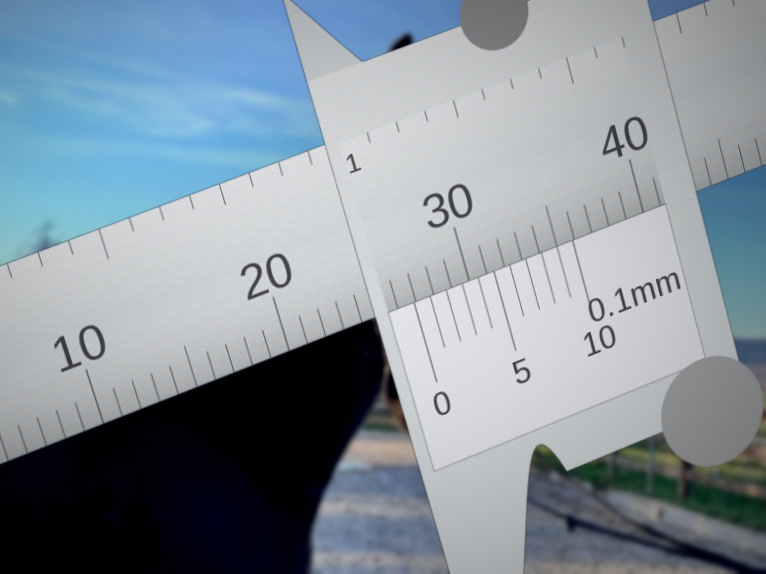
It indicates 26.9
